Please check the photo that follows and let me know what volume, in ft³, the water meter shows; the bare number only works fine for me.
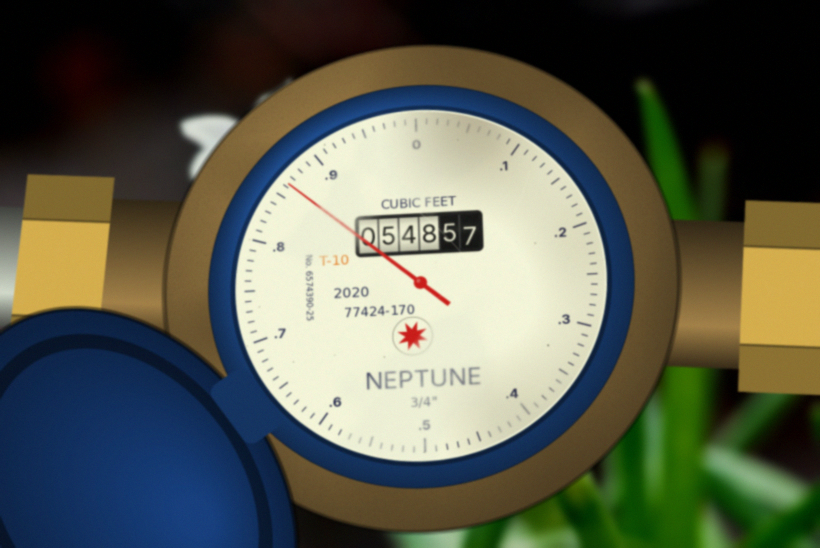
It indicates 54856.86
